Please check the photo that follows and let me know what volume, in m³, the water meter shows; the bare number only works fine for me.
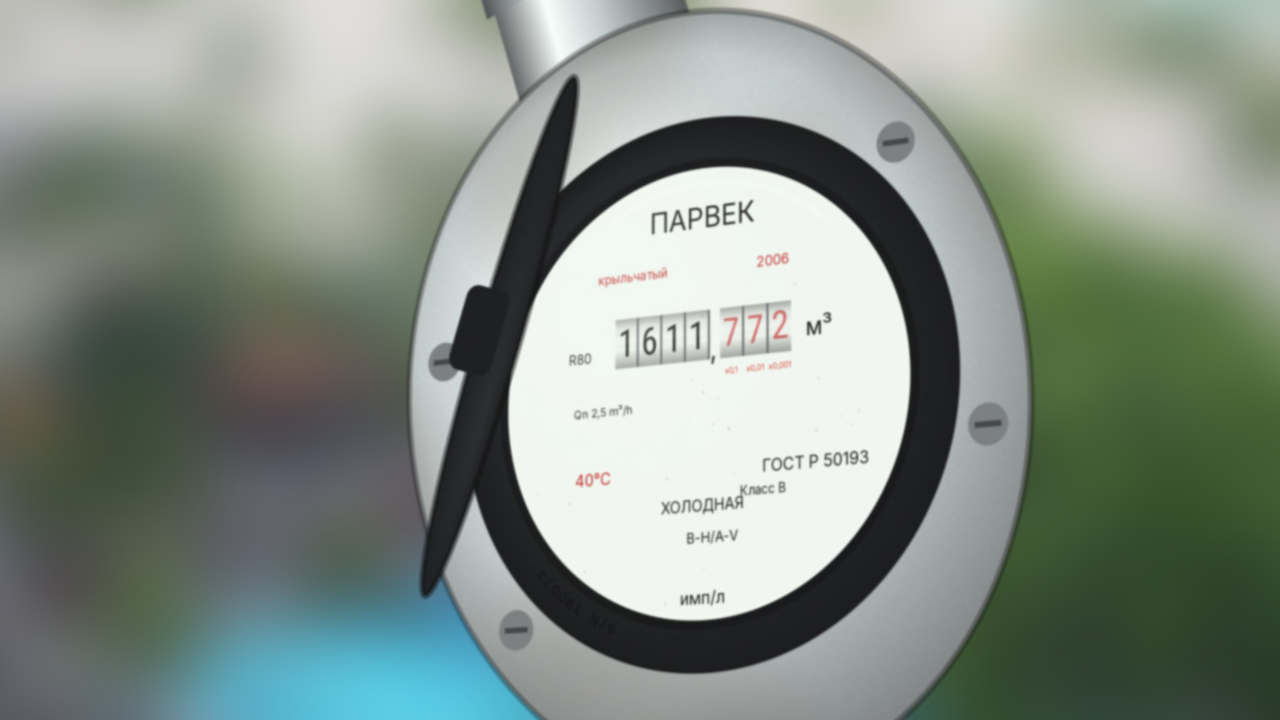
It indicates 1611.772
